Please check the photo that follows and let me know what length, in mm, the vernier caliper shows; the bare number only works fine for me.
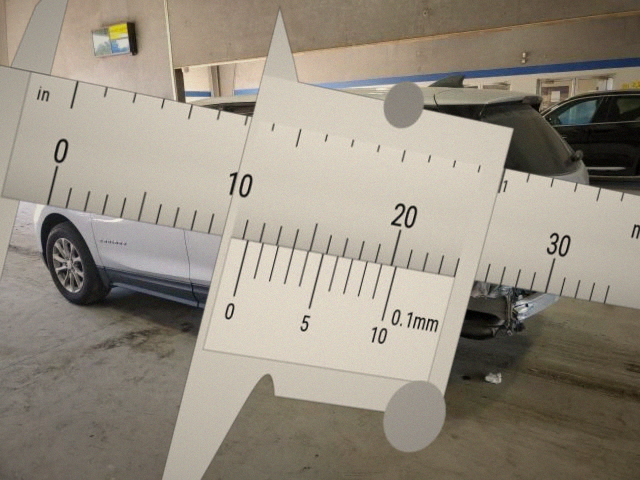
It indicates 11.3
